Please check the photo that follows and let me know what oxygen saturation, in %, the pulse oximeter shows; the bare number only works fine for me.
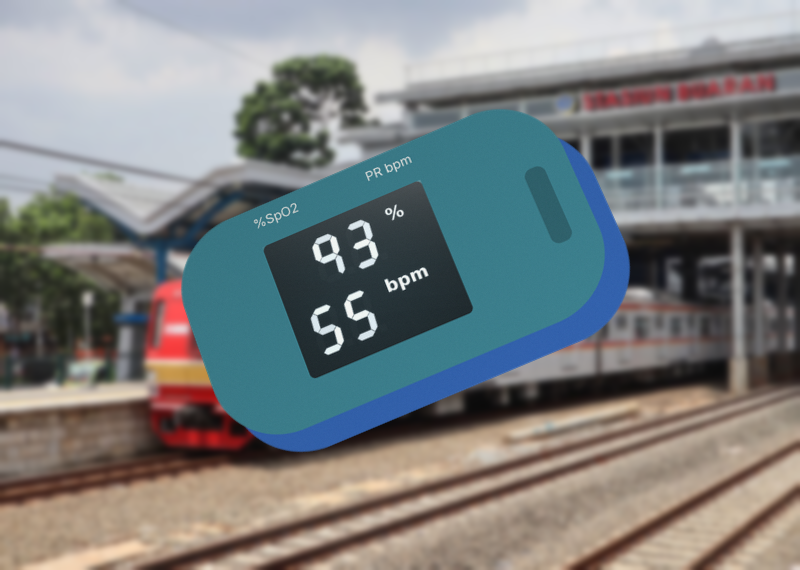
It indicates 93
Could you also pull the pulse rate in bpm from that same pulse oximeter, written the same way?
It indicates 55
